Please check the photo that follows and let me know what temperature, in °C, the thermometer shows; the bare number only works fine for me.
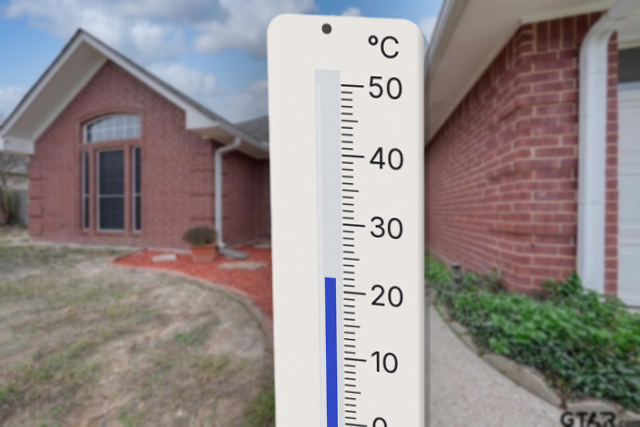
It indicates 22
